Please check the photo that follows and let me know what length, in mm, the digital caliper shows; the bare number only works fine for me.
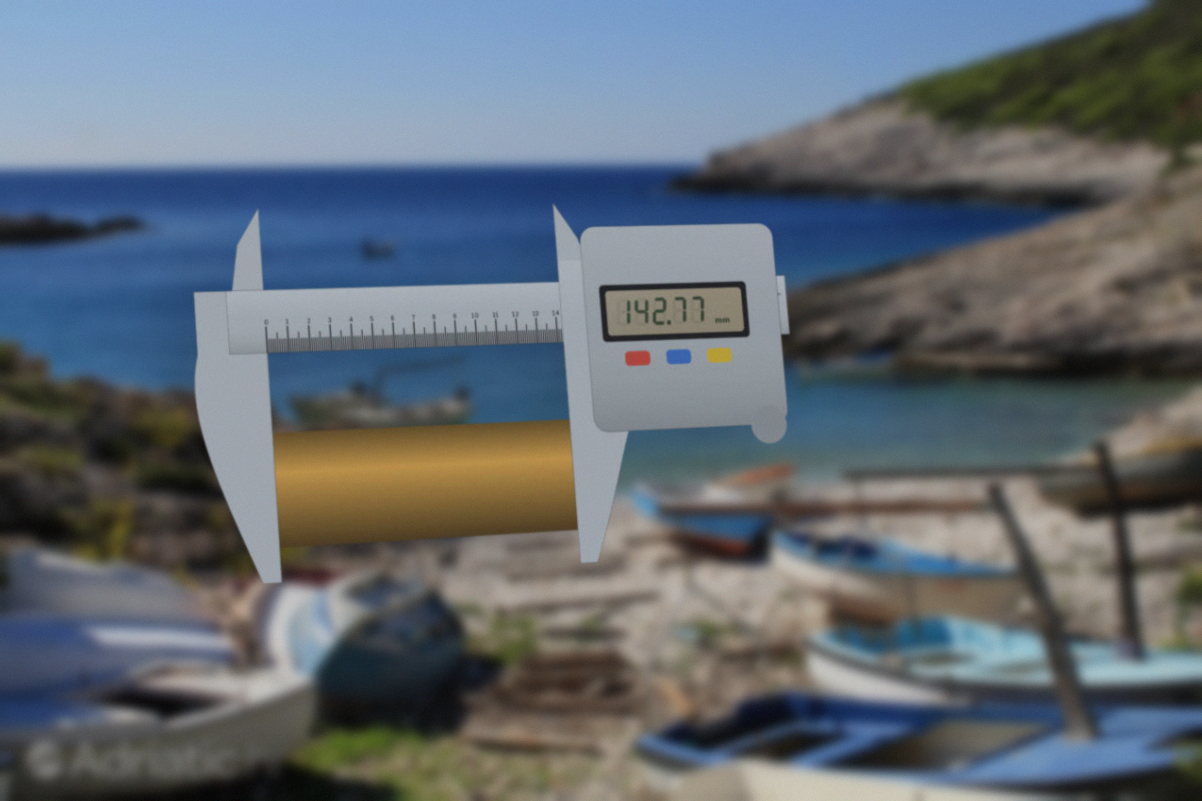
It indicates 142.77
